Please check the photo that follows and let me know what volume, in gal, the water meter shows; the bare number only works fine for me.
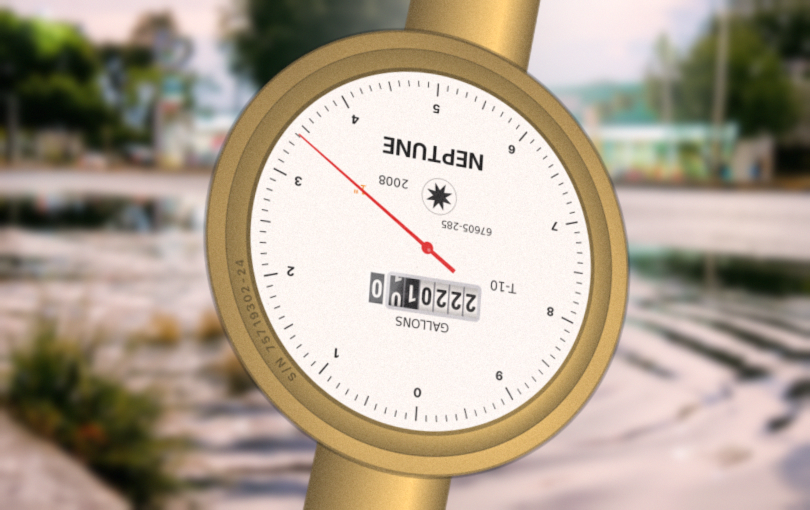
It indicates 2220103.4
